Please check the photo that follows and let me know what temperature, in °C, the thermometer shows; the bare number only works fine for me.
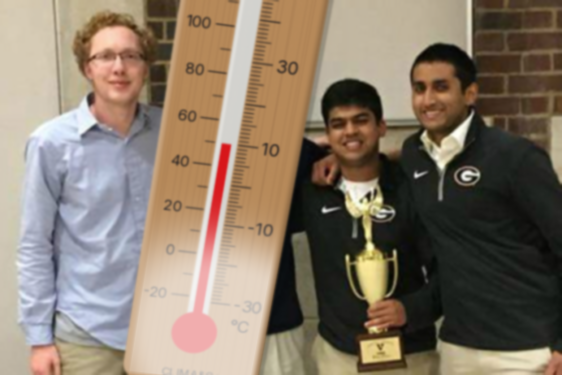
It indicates 10
